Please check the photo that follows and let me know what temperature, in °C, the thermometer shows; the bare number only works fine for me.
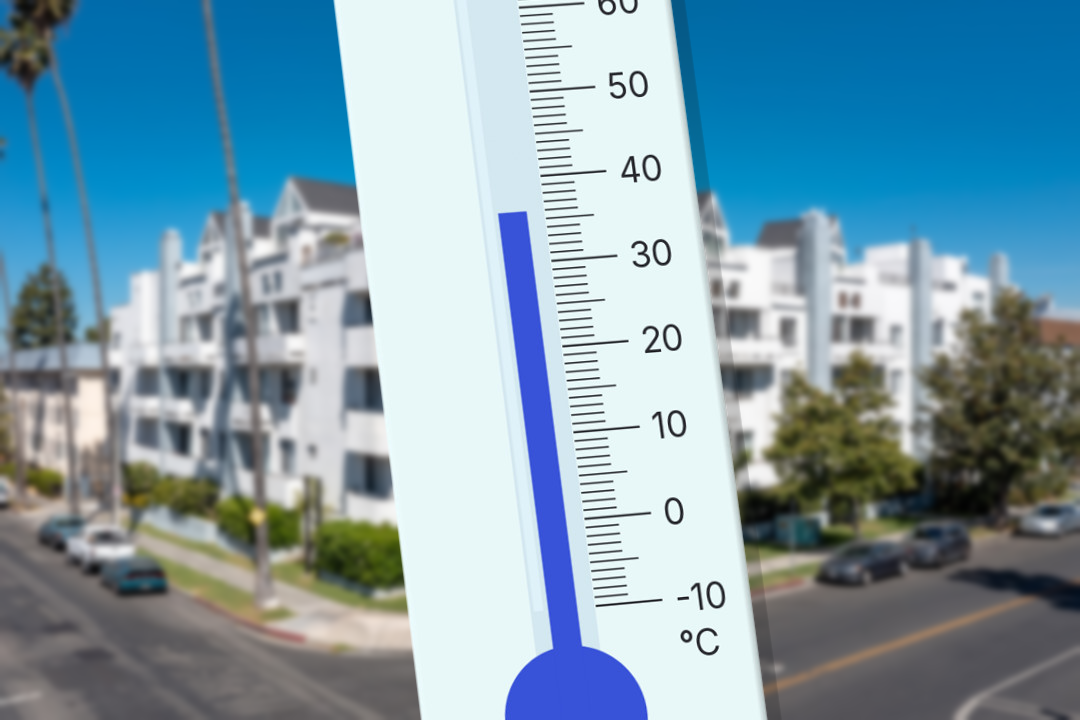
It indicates 36
